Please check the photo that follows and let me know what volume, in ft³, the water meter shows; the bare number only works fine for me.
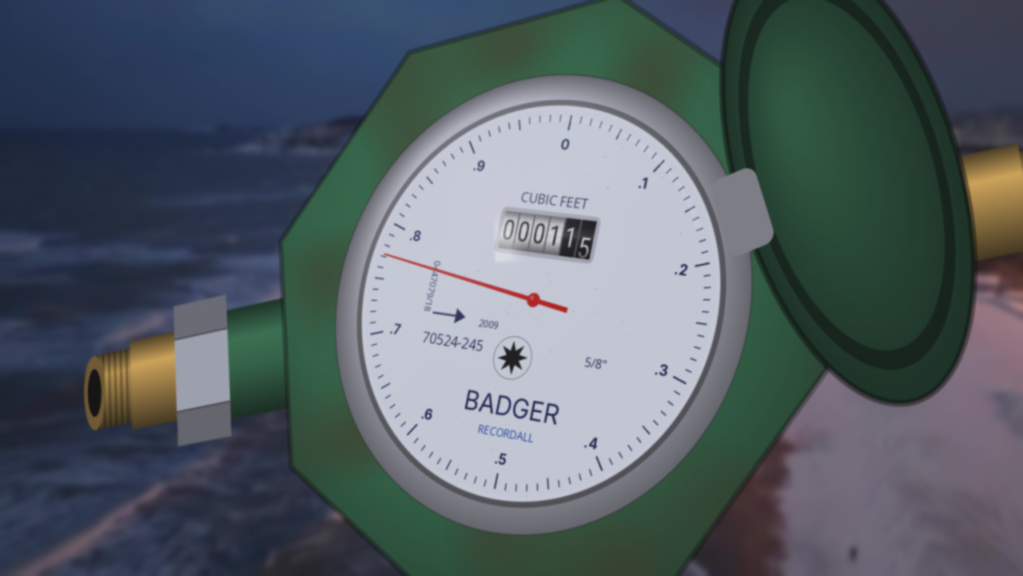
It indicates 114.77
